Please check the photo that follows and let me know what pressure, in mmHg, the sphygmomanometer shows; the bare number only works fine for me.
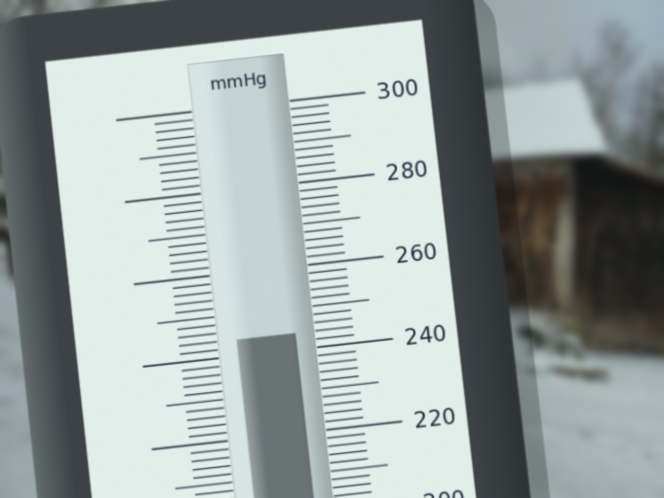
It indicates 244
